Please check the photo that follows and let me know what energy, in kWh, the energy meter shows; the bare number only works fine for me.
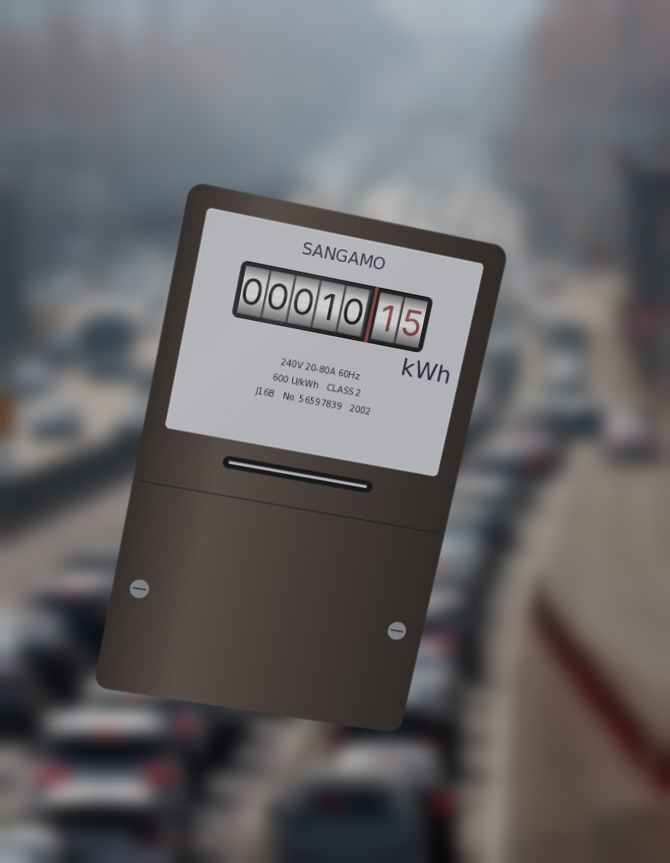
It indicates 10.15
